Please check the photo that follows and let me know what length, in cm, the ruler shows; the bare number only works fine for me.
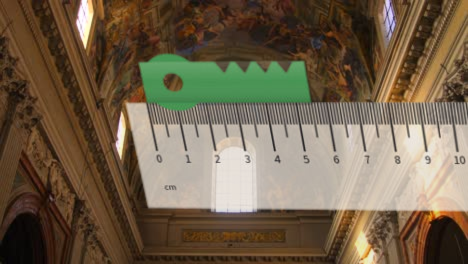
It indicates 5.5
